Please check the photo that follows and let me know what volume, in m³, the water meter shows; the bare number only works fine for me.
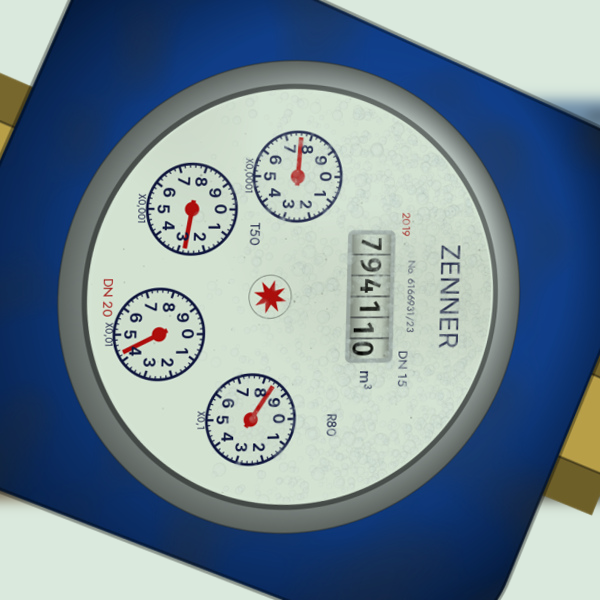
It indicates 794109.8427
